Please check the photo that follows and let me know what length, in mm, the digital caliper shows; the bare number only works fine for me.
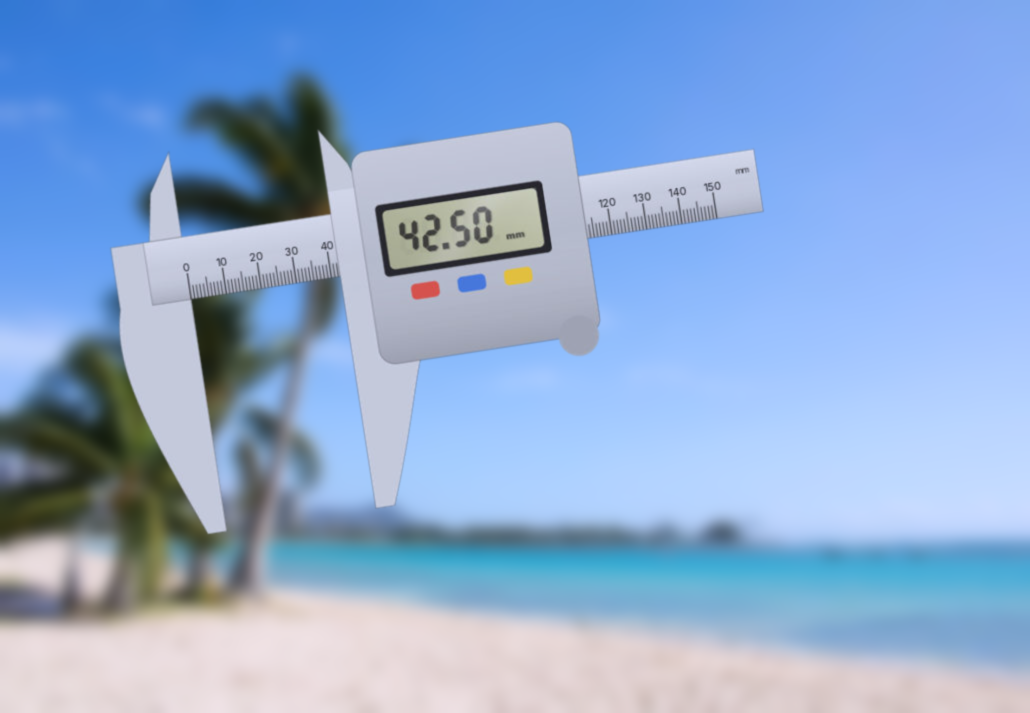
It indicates 42.50
